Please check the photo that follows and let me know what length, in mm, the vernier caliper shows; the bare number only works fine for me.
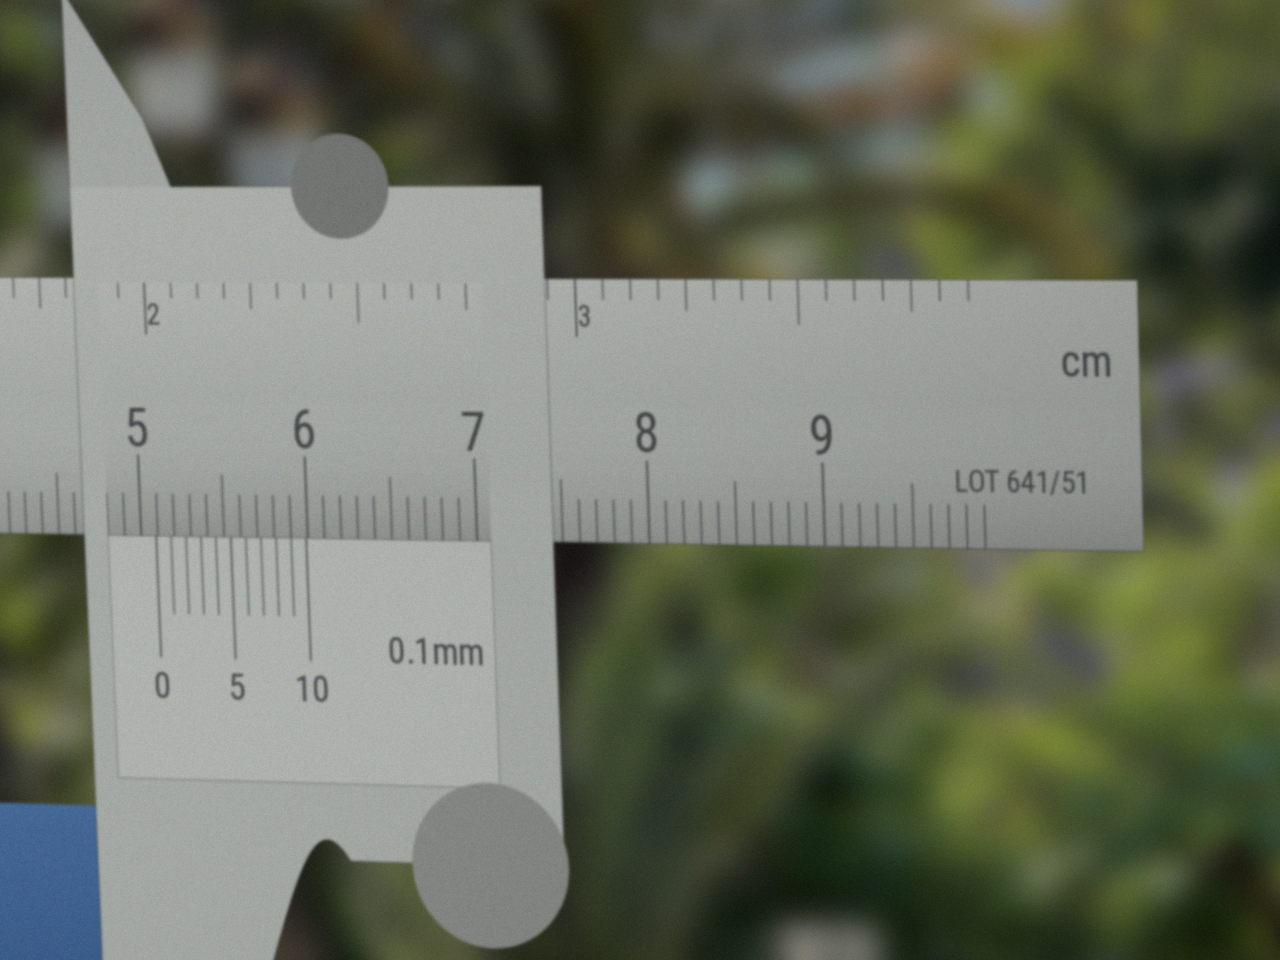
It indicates 50.9
